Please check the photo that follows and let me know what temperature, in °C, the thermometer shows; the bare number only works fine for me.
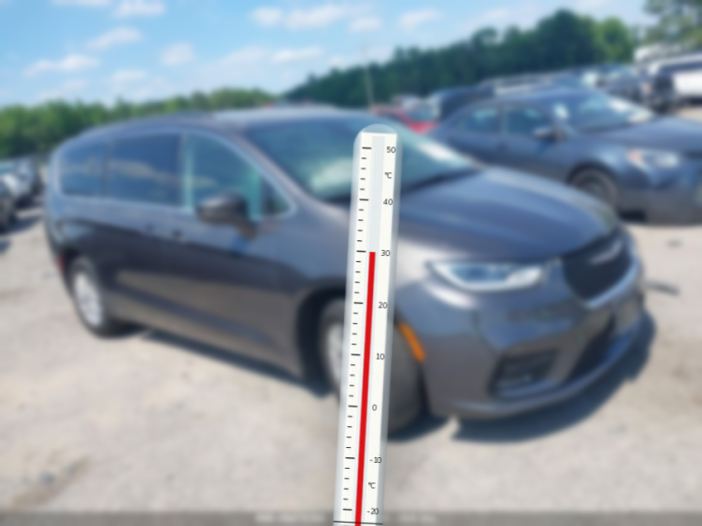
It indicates 30
